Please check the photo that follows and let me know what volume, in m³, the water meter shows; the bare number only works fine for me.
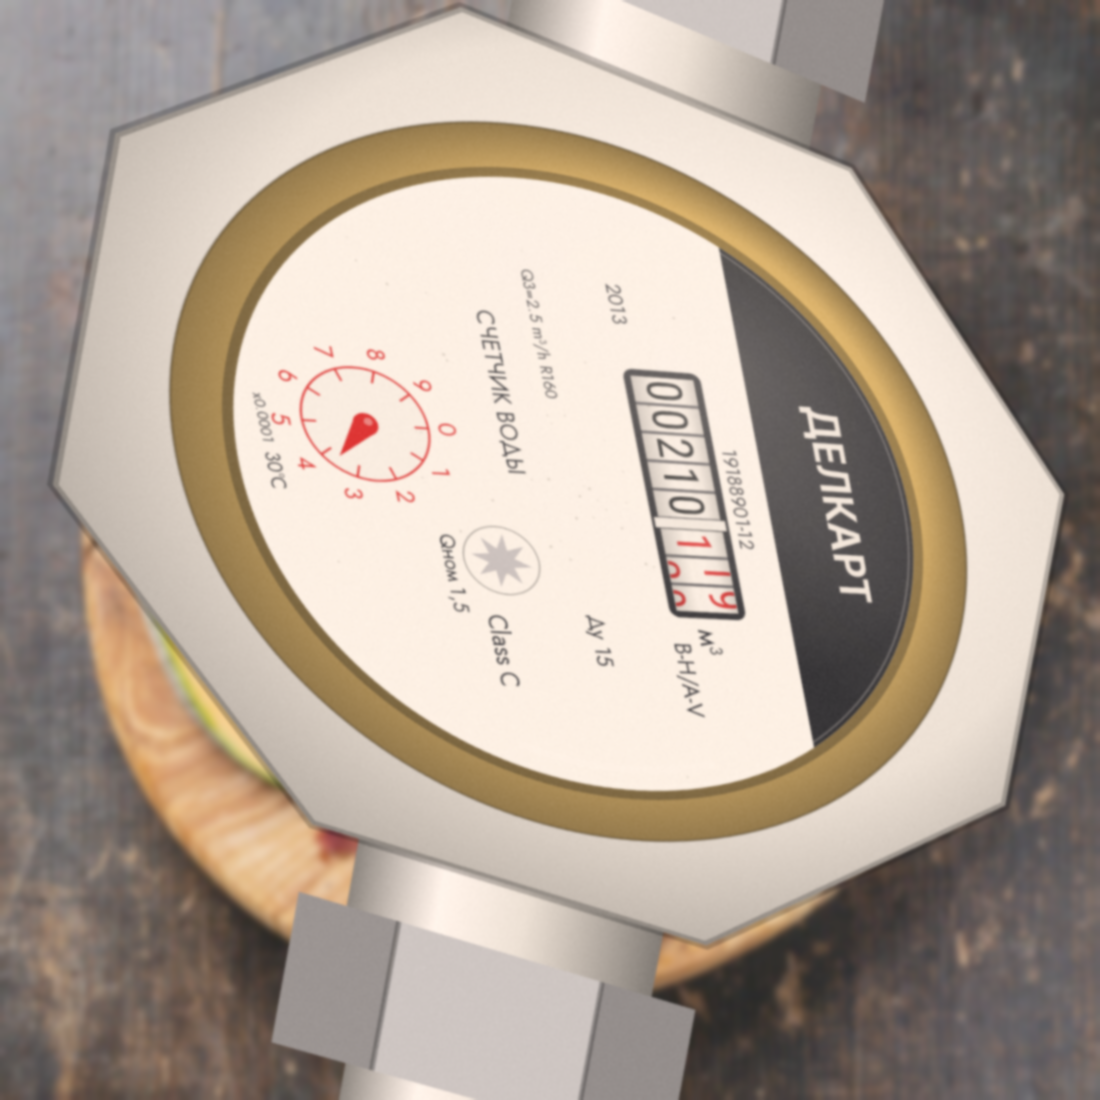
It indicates 210.1193
